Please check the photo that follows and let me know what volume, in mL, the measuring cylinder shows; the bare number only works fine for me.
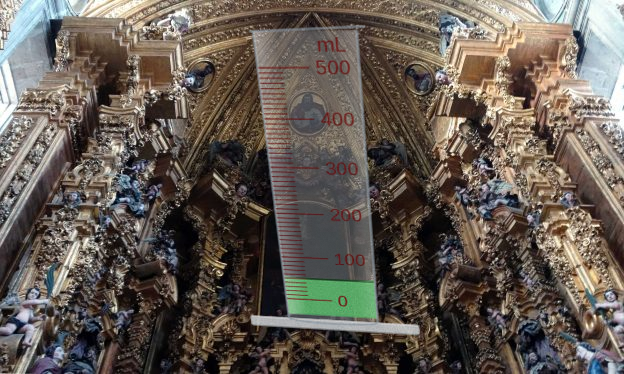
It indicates 50
